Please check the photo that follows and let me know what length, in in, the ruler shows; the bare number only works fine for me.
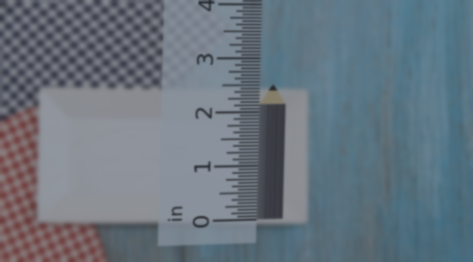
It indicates 2.5
